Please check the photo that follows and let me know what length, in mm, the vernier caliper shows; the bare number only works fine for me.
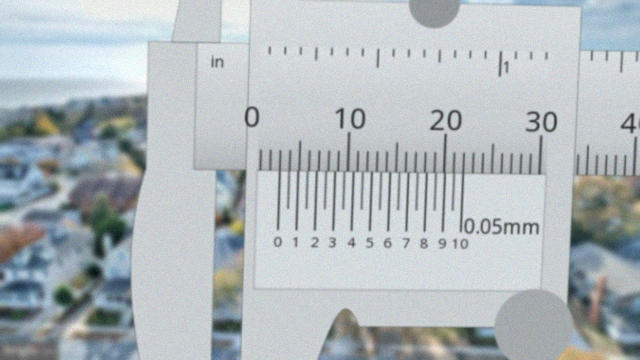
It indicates 3.0
